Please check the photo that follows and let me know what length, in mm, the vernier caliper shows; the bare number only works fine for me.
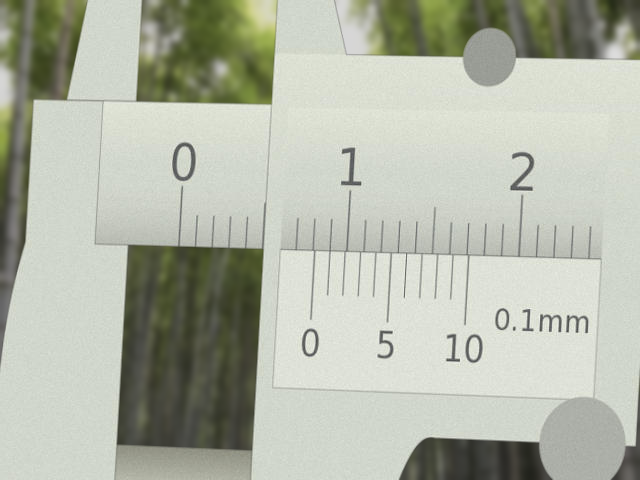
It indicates 8.1
